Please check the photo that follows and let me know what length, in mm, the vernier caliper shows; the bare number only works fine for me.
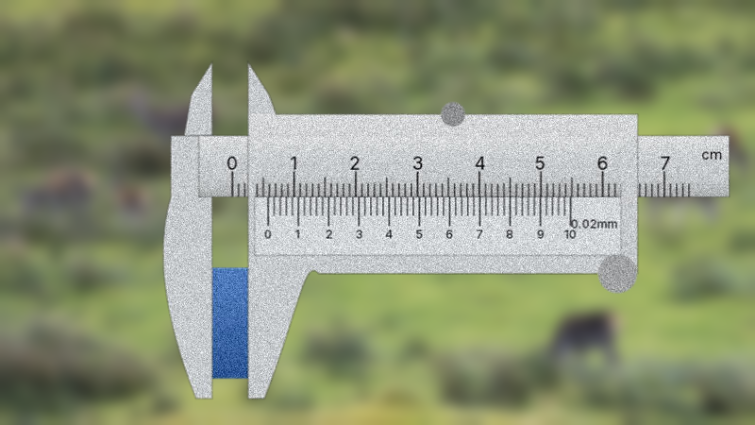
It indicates 5.8
